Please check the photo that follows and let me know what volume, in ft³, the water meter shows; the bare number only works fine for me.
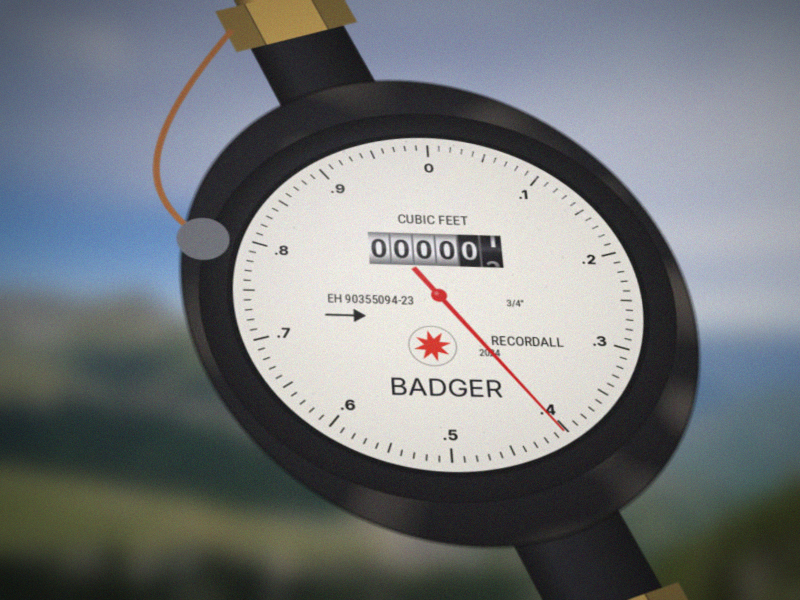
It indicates 1.40
